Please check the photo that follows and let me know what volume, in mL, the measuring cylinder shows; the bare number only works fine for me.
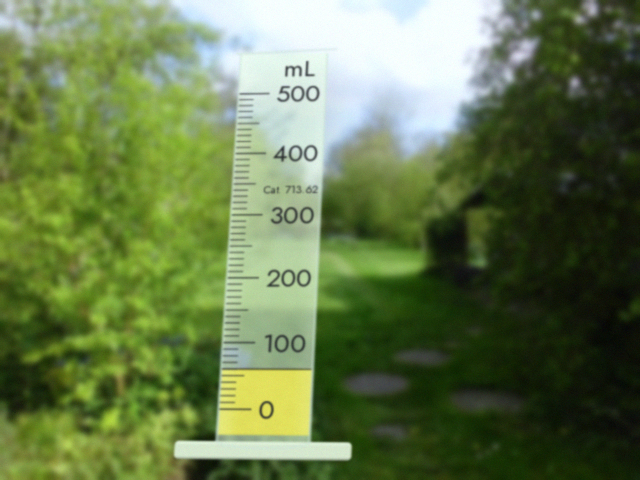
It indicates 60
